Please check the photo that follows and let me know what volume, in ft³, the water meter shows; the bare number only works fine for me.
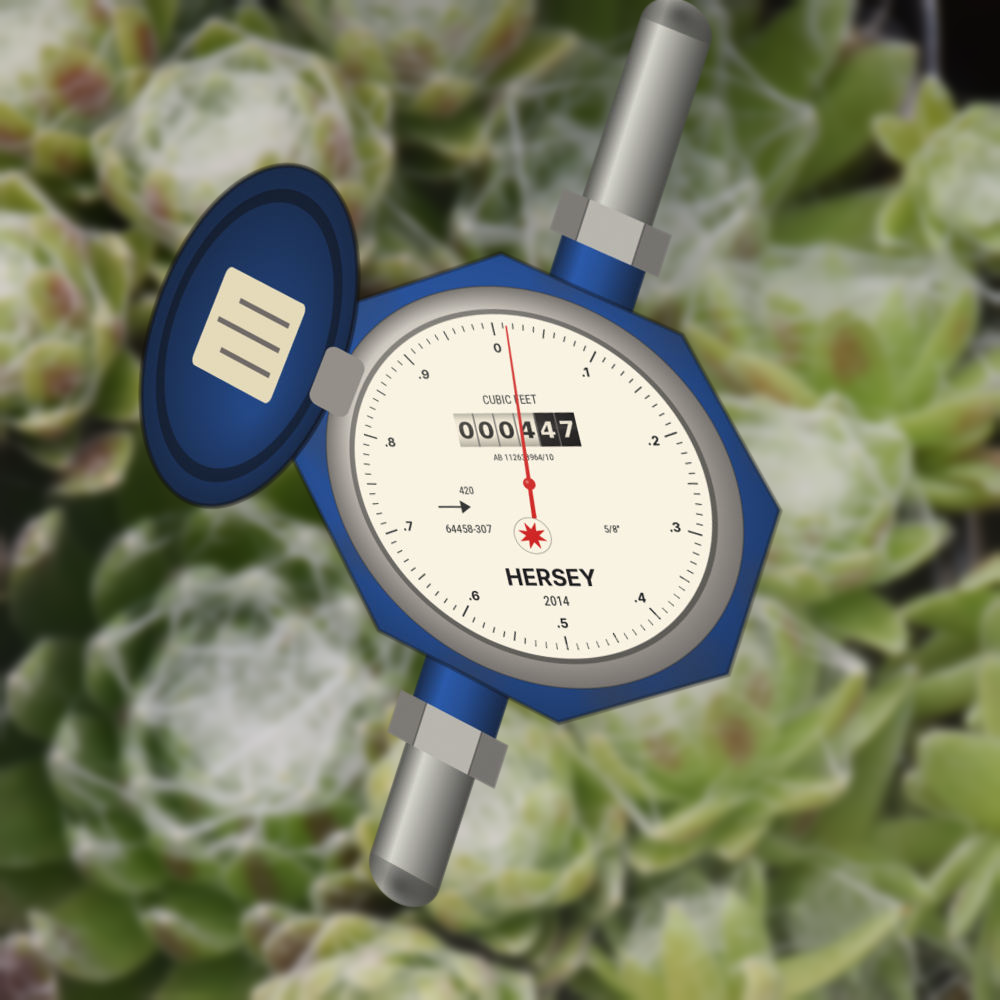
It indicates 447.01
